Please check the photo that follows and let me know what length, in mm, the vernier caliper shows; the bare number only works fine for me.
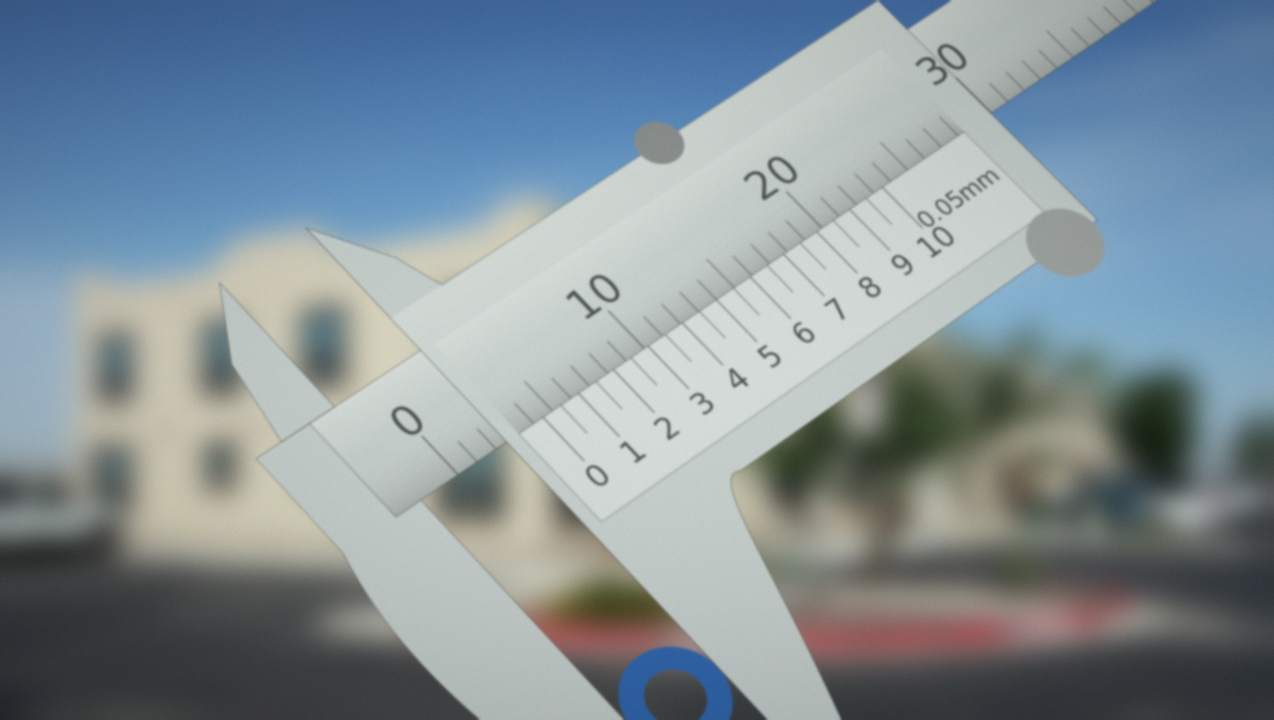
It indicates 4.5
